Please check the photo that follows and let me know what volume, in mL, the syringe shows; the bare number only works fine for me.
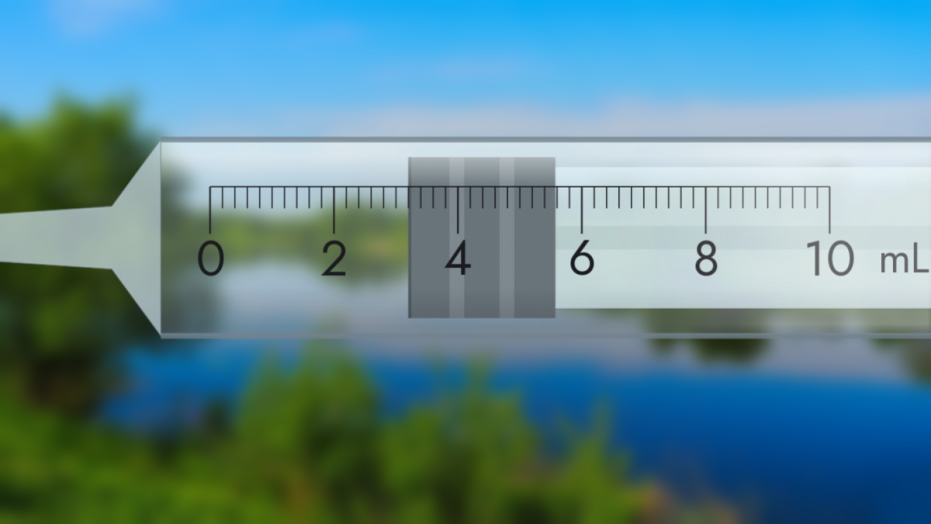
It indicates 3.2
